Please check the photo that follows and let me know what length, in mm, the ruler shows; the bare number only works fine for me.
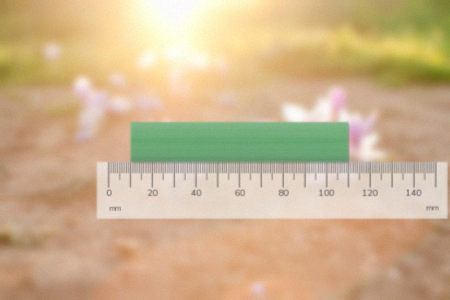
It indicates 100
